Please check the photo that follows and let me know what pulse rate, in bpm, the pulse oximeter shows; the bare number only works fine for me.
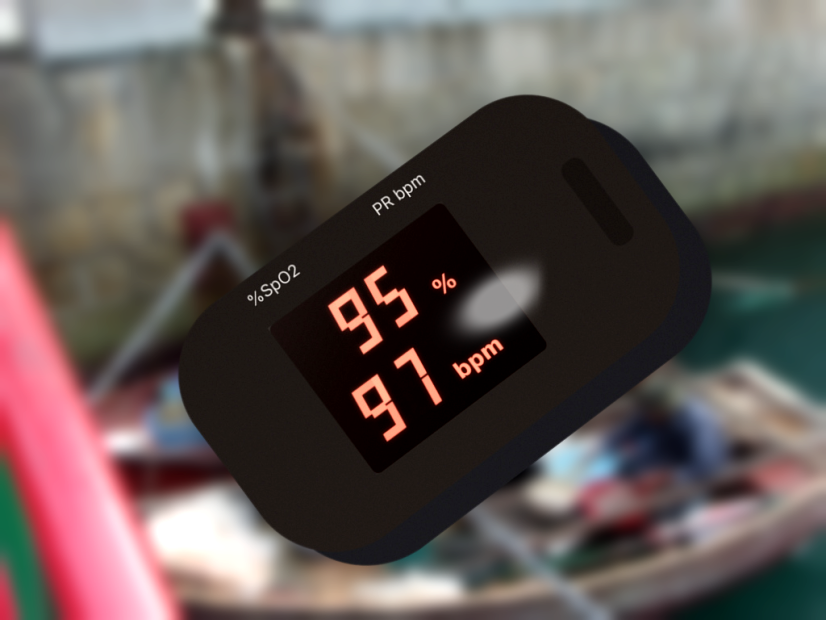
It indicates 97
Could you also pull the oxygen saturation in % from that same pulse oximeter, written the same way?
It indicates 95
